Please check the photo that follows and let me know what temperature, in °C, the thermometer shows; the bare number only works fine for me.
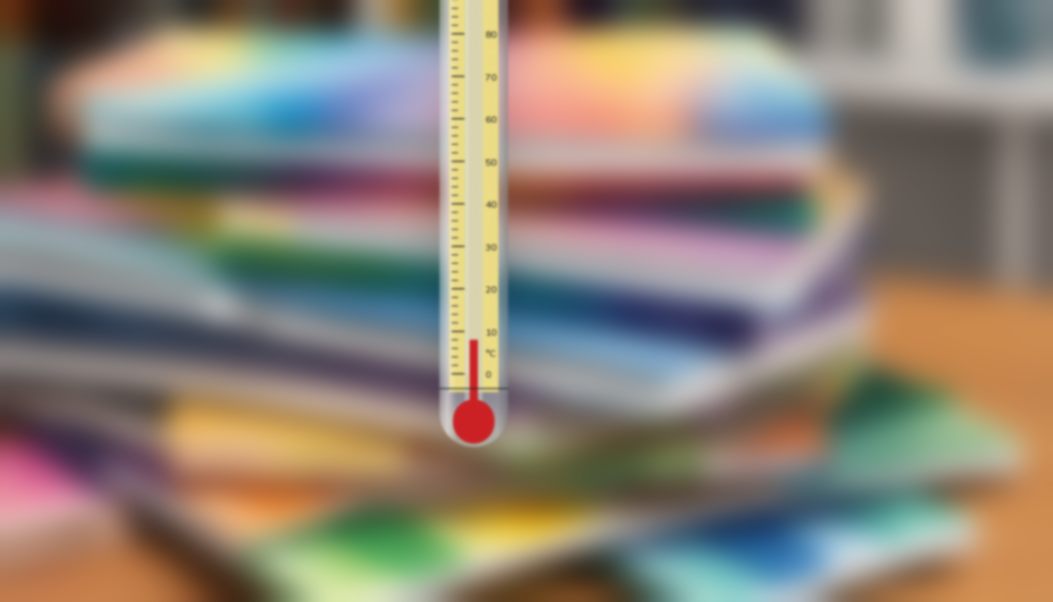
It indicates 8
